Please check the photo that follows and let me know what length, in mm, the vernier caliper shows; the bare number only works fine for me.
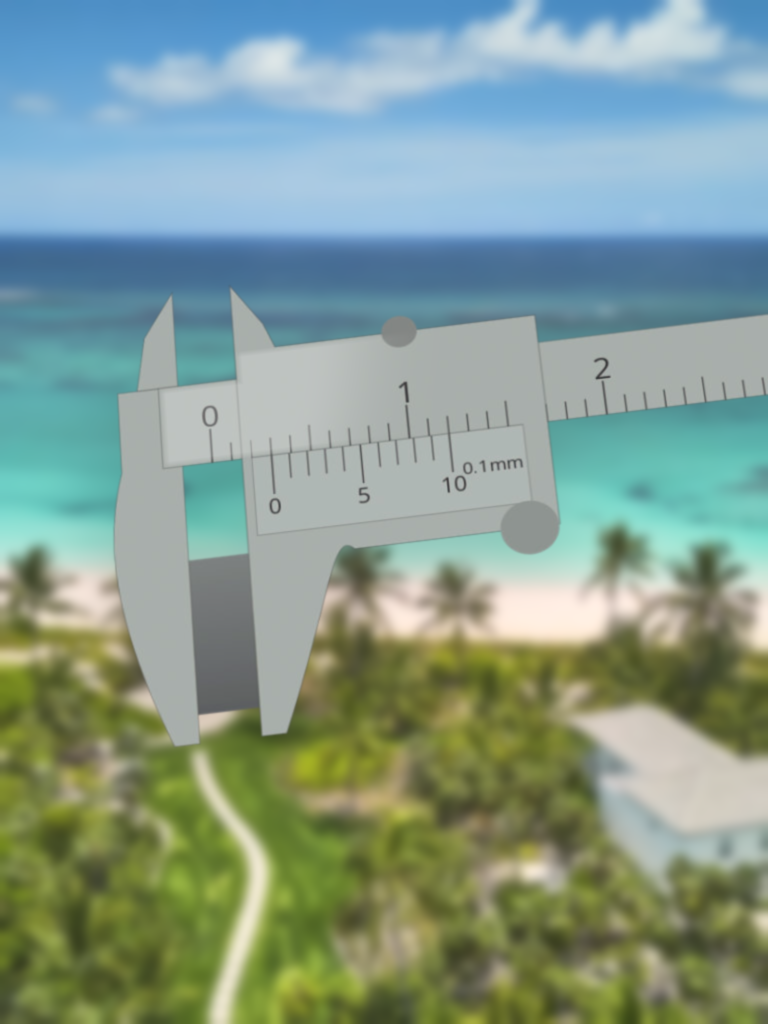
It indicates 3.0
